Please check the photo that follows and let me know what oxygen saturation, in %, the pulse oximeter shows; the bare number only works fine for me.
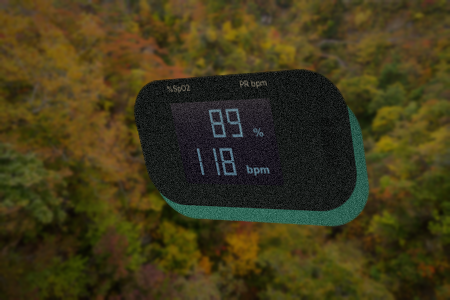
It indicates 89
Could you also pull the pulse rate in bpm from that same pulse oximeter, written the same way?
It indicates 118
